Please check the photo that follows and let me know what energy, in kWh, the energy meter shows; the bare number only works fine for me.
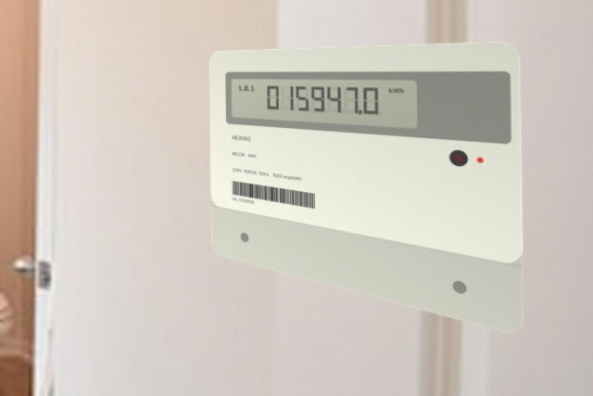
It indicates 15947.0
